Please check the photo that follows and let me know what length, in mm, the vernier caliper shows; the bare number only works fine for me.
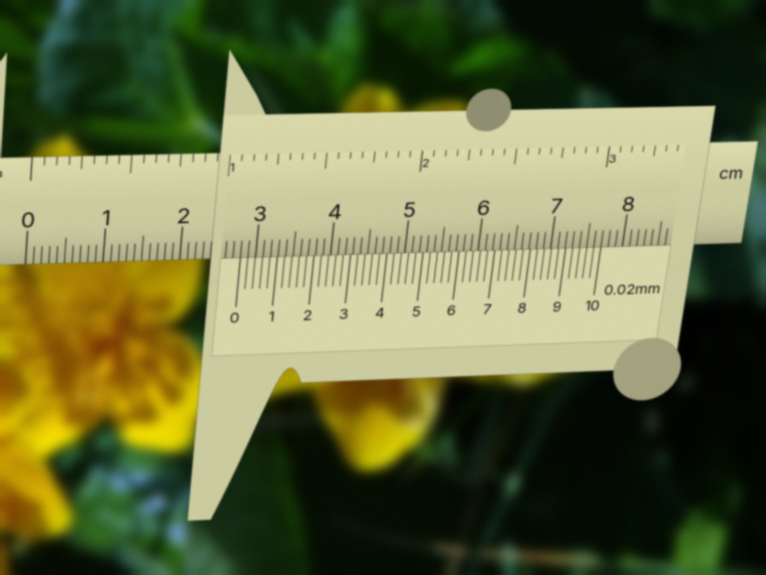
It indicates 28.0
